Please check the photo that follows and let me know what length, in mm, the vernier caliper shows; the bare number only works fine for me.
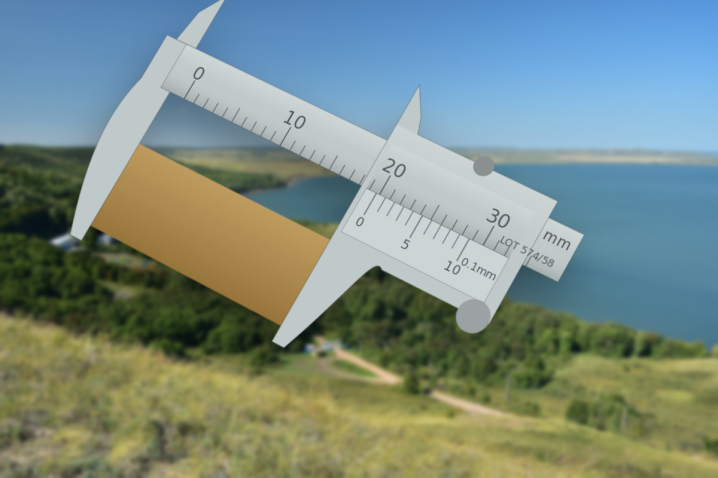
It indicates 19.7
